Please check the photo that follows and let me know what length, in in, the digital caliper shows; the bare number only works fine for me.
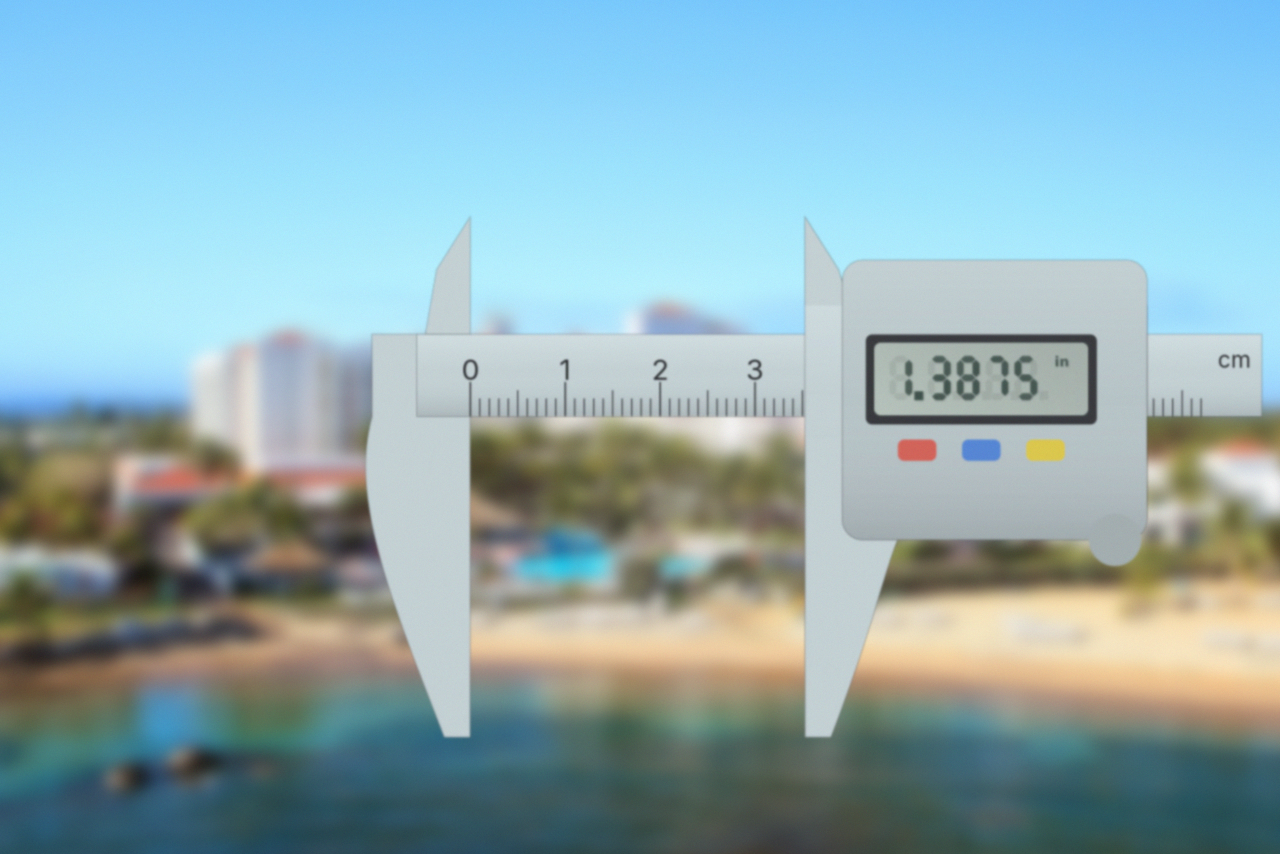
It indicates 1.3875
